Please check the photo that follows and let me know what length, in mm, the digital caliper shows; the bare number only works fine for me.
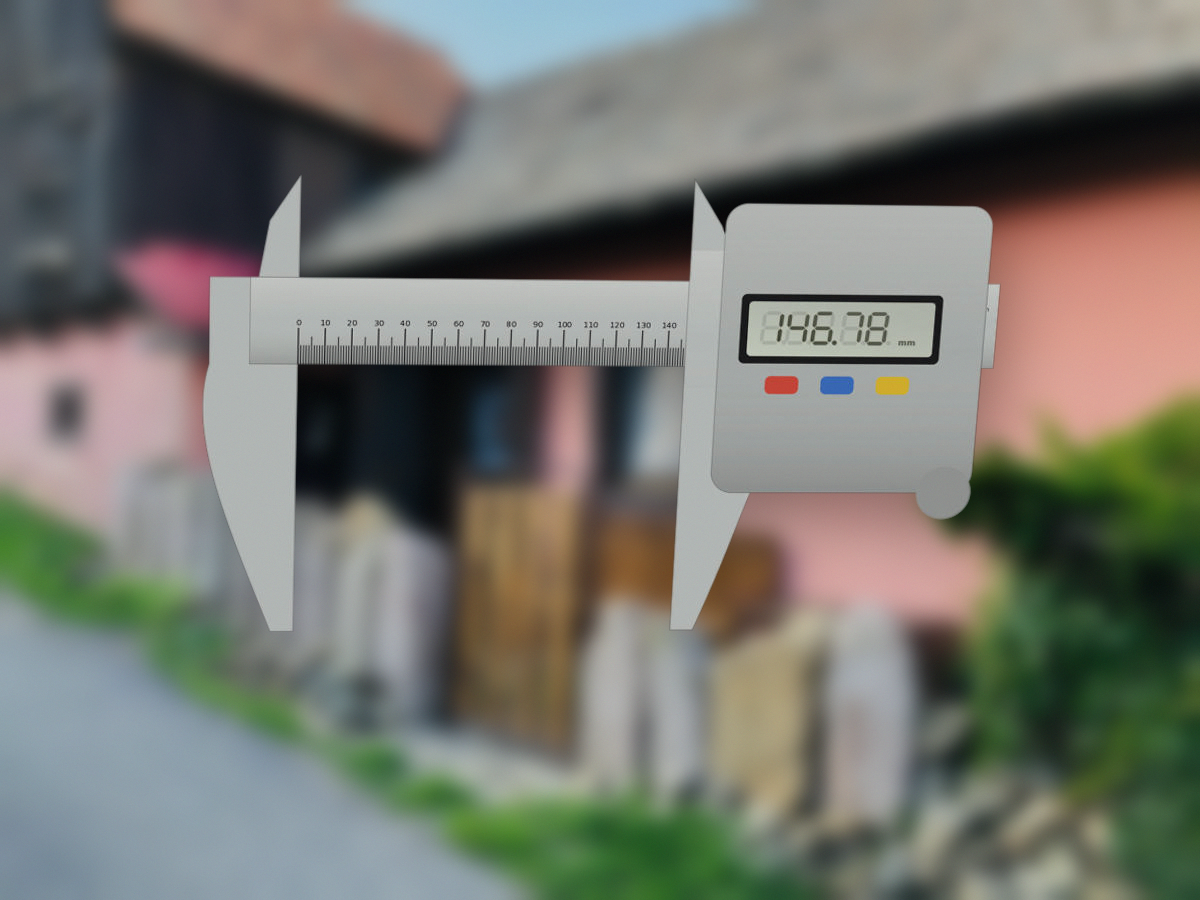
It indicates 146.78
